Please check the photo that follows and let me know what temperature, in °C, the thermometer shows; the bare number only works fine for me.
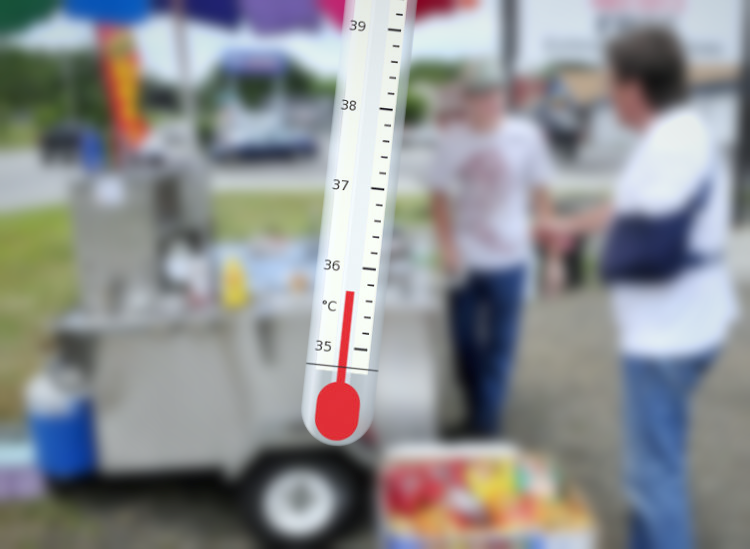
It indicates 35.7
